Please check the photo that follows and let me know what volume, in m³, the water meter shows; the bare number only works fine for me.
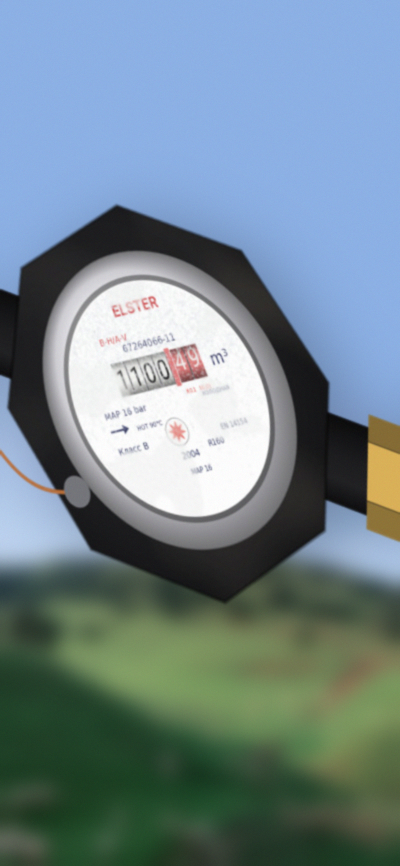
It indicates 1100.49
